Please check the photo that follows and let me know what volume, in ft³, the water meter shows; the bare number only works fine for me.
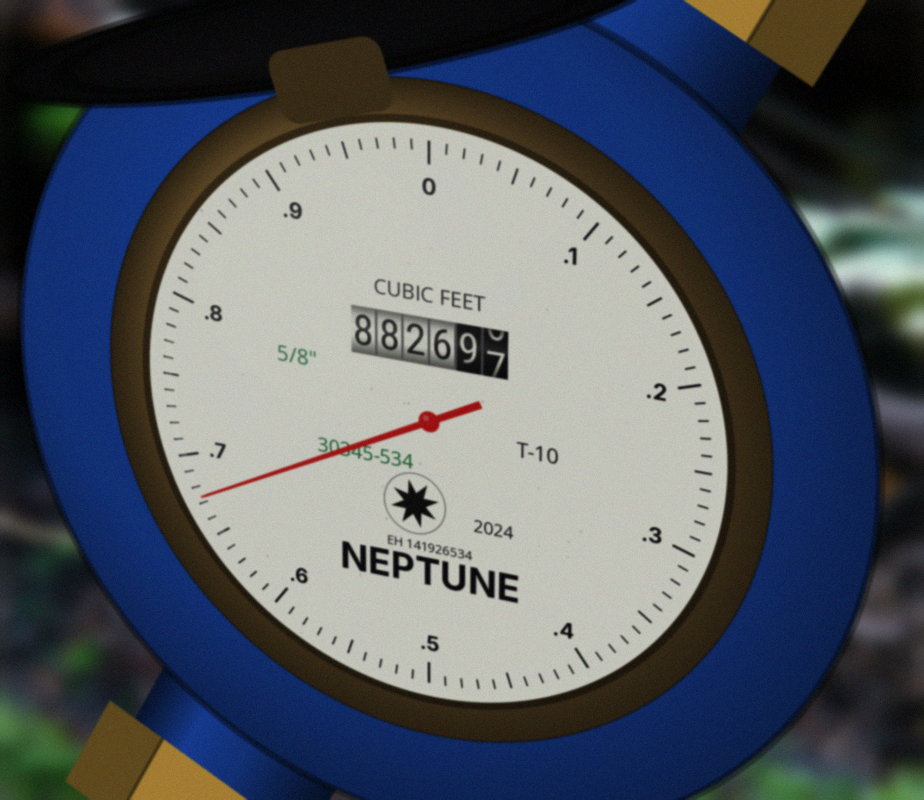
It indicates 882696.67
